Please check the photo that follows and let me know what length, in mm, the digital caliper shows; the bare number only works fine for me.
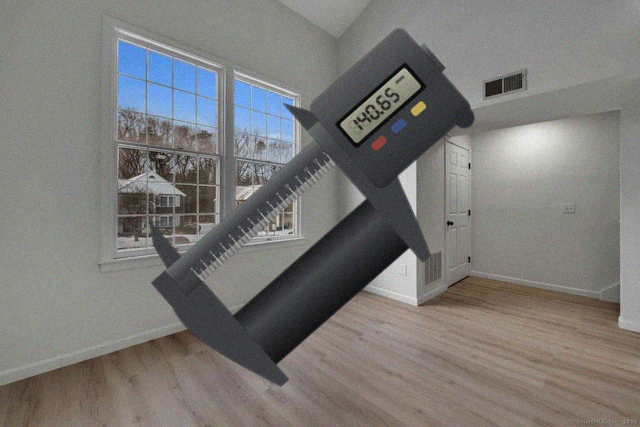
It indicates 140.65
